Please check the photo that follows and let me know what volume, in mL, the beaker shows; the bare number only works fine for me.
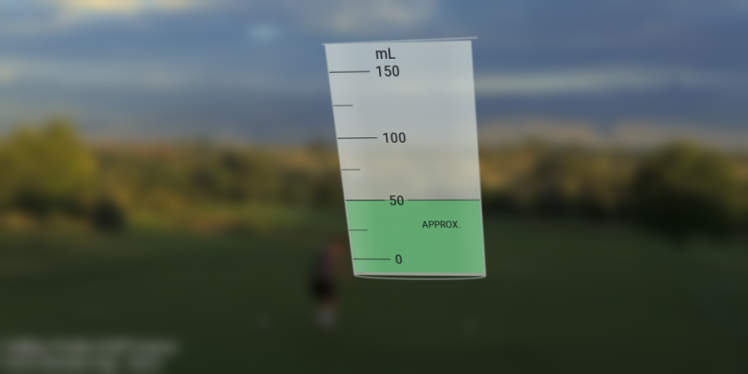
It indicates 50
